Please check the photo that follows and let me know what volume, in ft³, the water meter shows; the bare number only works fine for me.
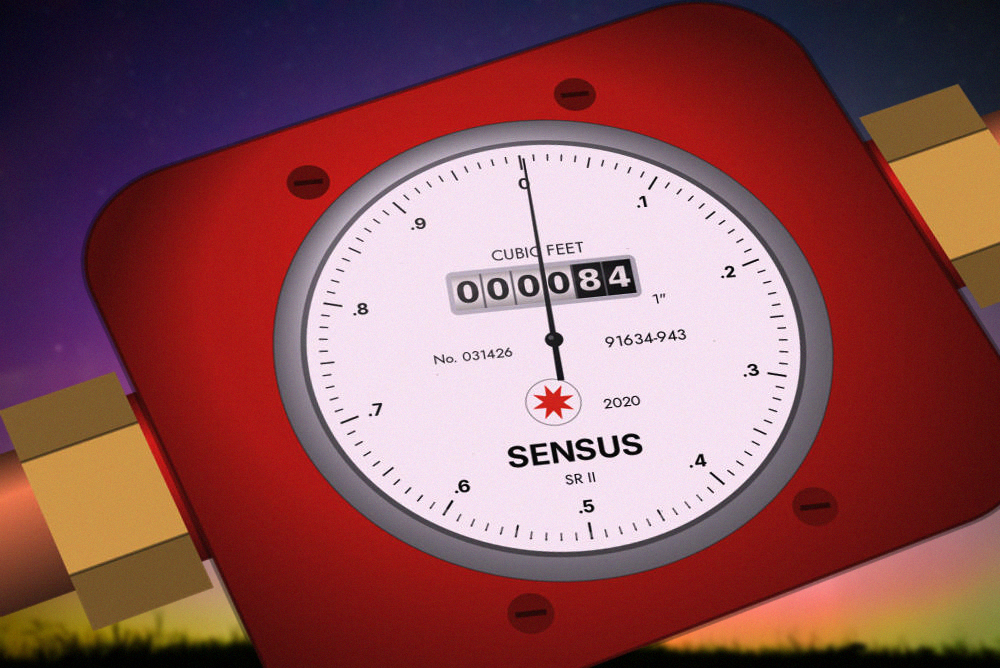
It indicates 84.00
